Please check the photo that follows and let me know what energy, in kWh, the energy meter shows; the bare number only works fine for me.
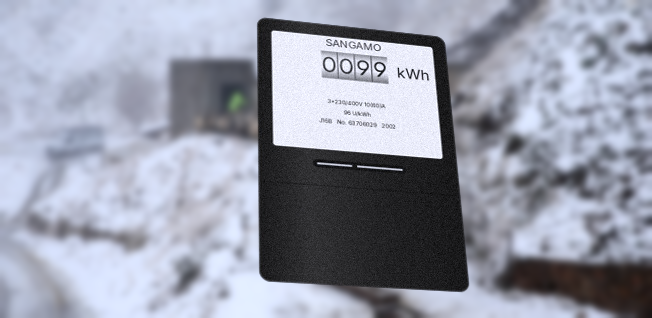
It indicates 99
